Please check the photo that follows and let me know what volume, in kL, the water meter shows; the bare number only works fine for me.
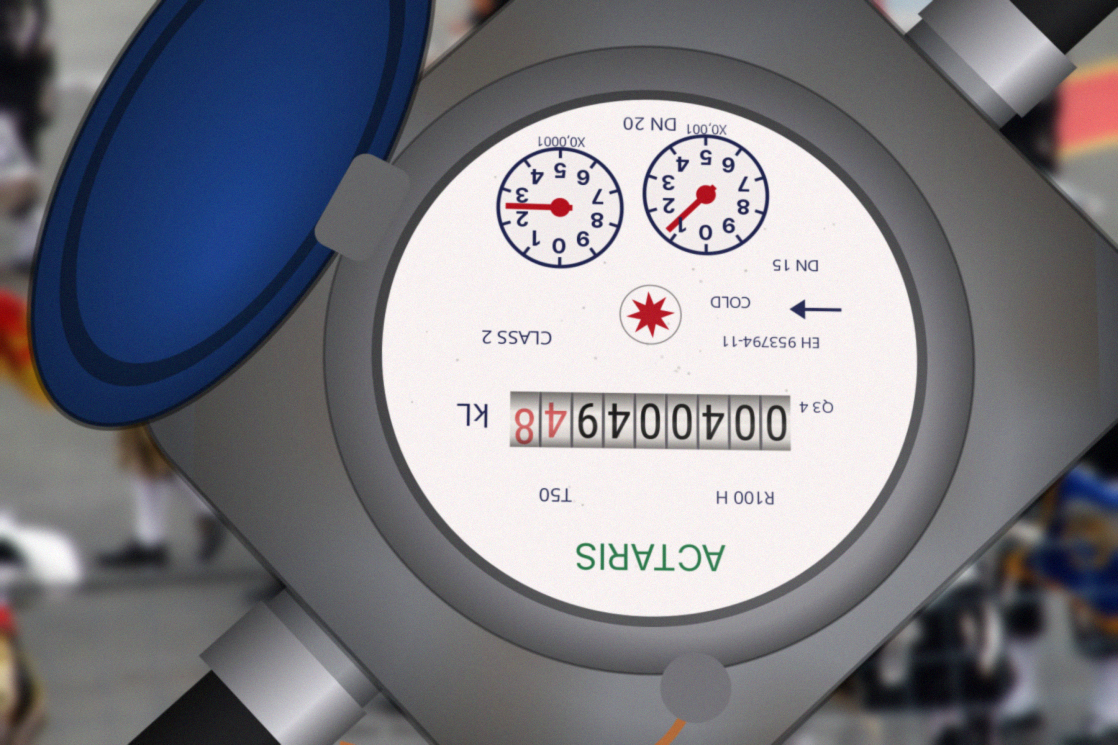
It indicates 40049.4812
